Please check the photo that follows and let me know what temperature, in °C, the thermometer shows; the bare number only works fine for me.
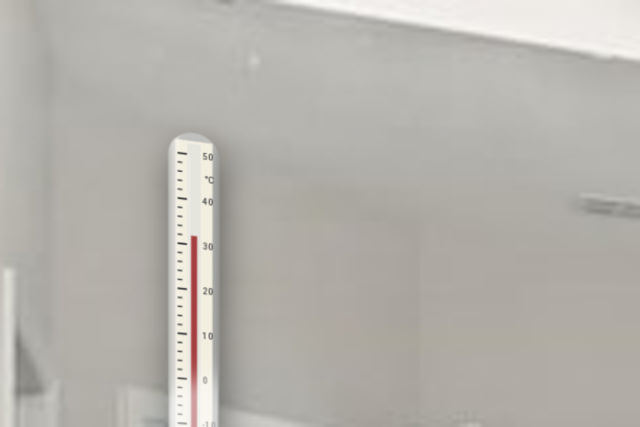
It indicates 32
